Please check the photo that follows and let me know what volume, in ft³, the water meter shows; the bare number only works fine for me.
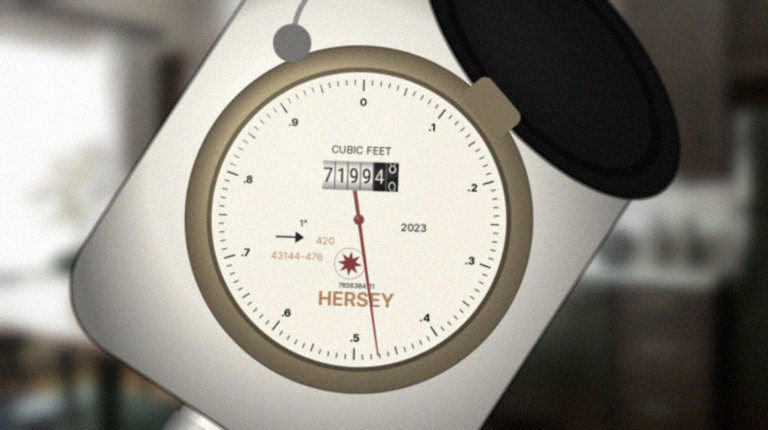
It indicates 719948.47
